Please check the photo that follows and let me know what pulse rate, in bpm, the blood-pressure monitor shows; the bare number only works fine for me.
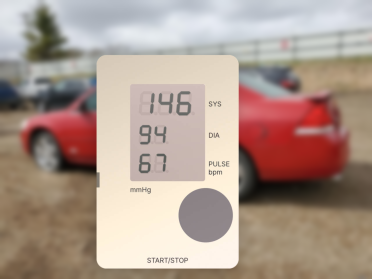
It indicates 67
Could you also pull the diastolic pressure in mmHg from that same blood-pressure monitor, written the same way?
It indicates 94
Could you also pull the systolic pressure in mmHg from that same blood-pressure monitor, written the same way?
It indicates 146
